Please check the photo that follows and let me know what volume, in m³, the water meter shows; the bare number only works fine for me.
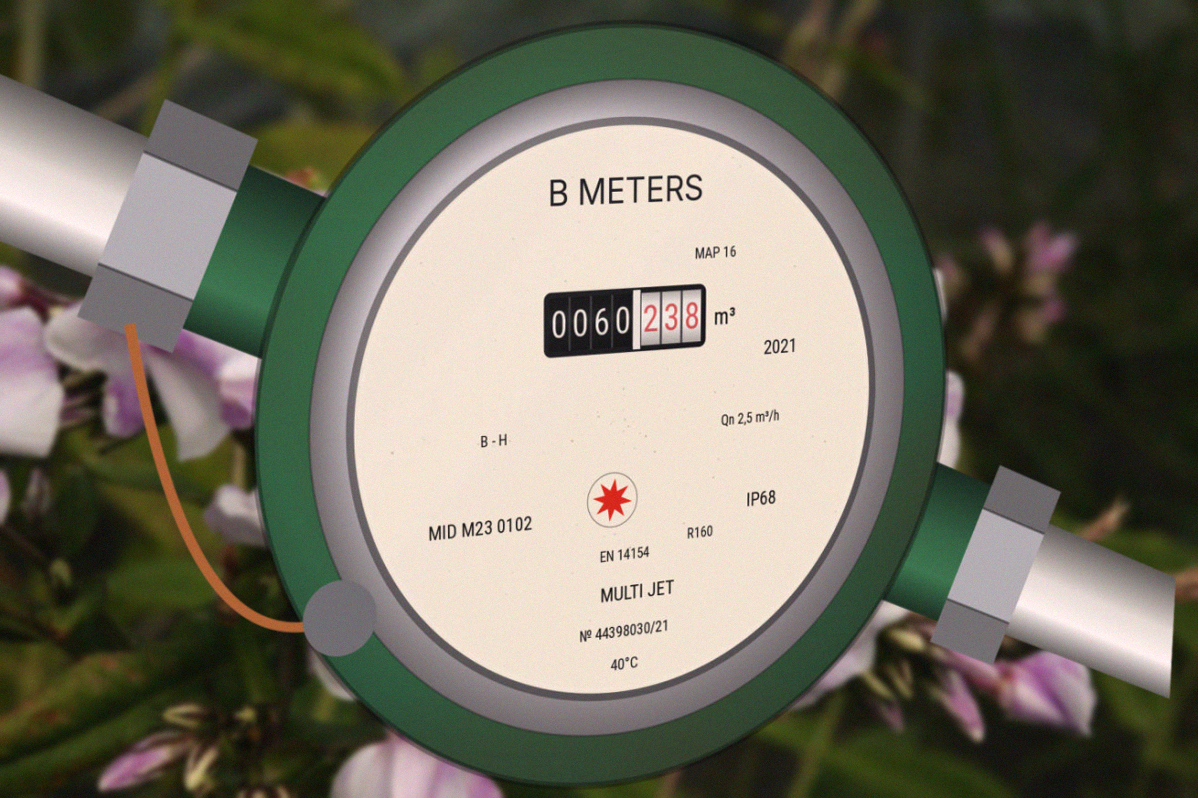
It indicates 60.238
